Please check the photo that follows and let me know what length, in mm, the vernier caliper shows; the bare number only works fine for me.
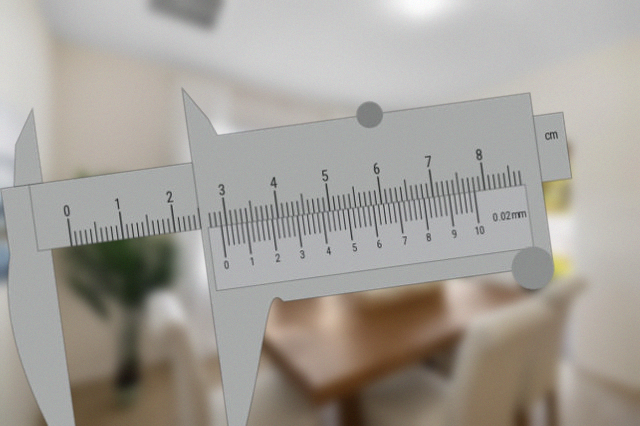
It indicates 29.0
